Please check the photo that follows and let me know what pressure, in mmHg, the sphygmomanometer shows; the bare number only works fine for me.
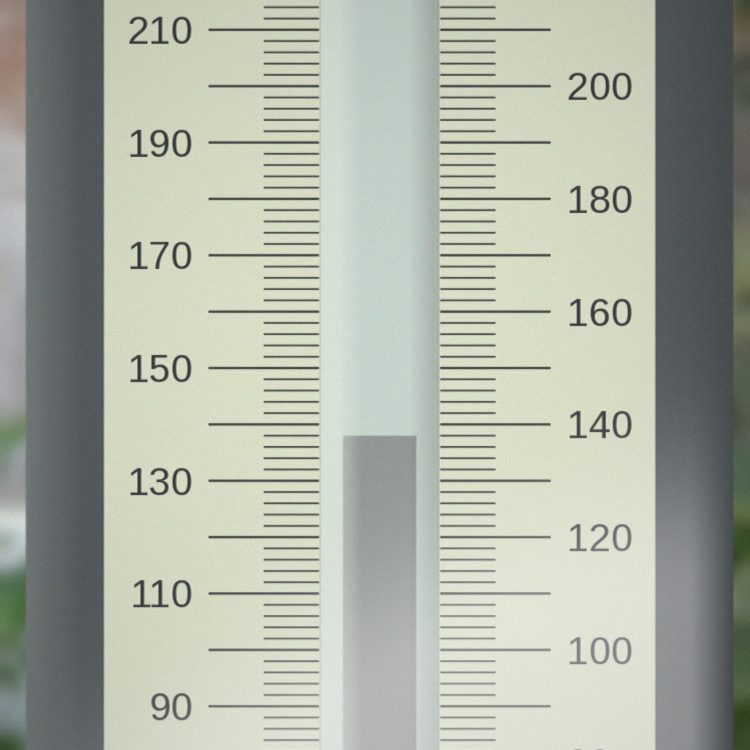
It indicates 138
